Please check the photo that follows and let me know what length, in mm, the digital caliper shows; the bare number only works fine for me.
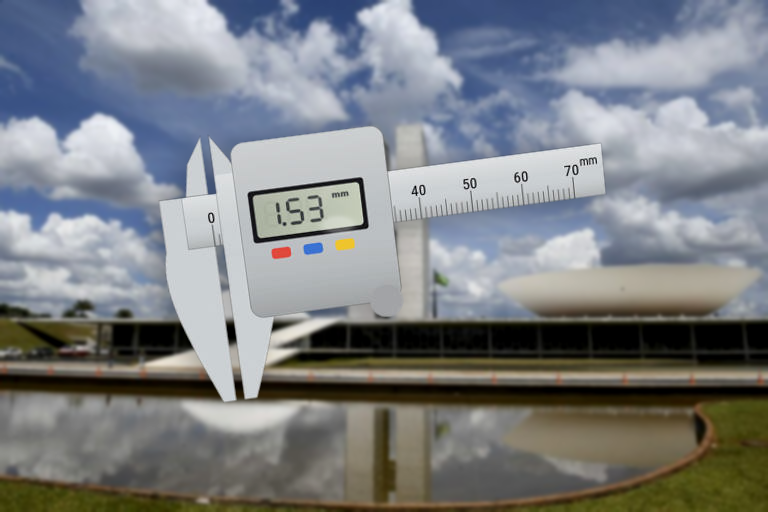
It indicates 1.53
